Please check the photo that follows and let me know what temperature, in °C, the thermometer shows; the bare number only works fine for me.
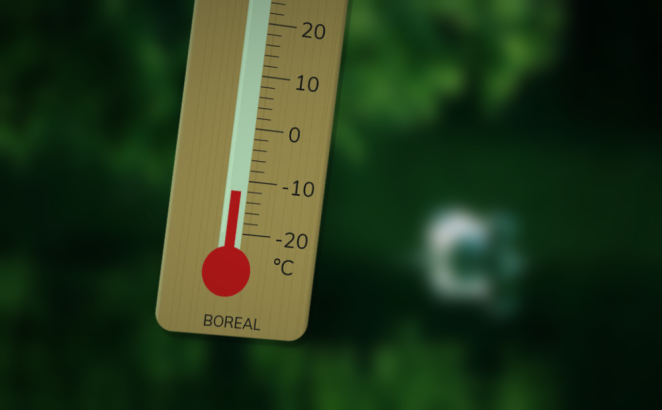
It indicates -12
